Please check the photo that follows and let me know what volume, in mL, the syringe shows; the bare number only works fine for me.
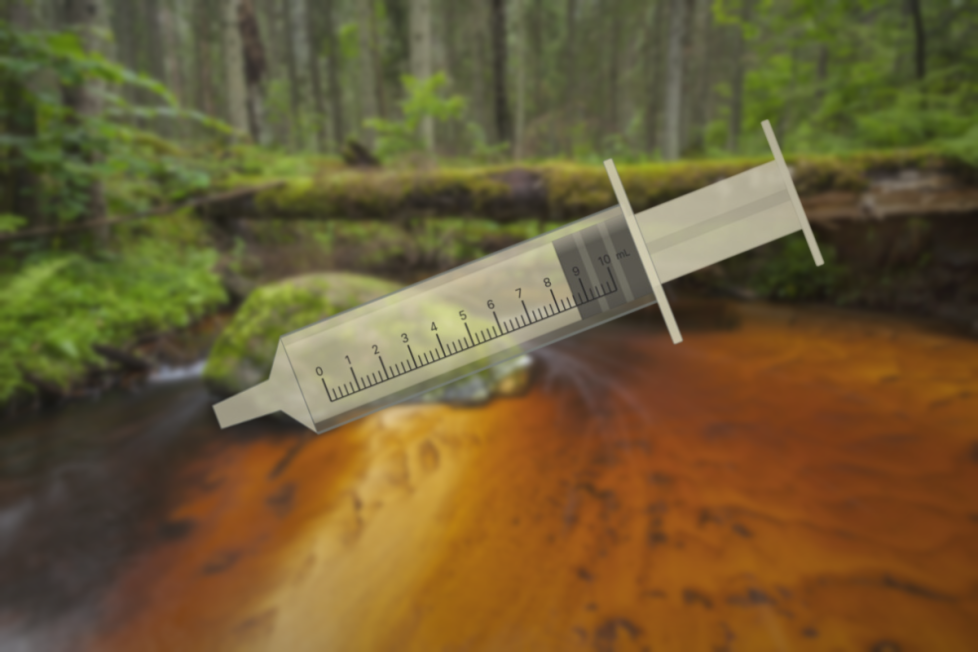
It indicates 8.6
